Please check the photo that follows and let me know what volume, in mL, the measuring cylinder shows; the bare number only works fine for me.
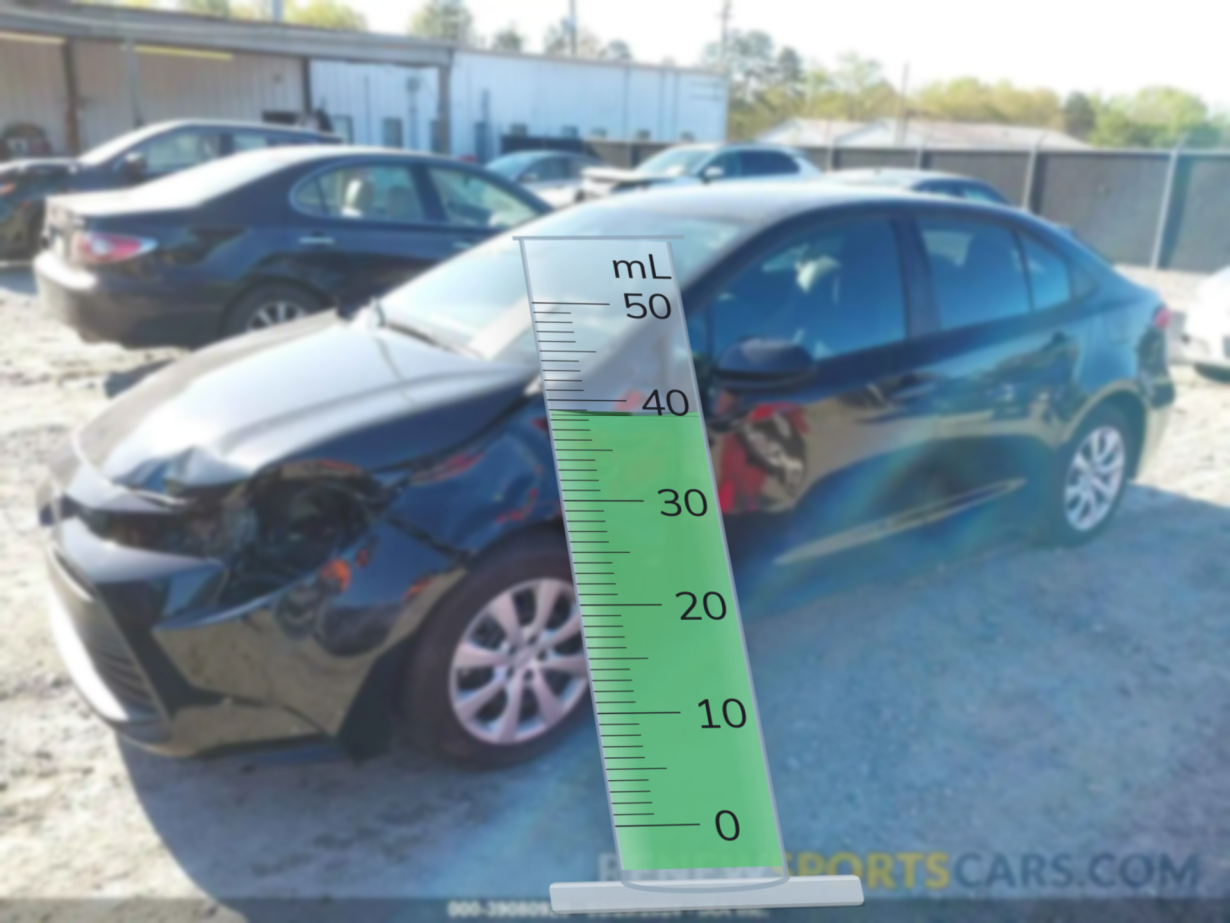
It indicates 38.5
